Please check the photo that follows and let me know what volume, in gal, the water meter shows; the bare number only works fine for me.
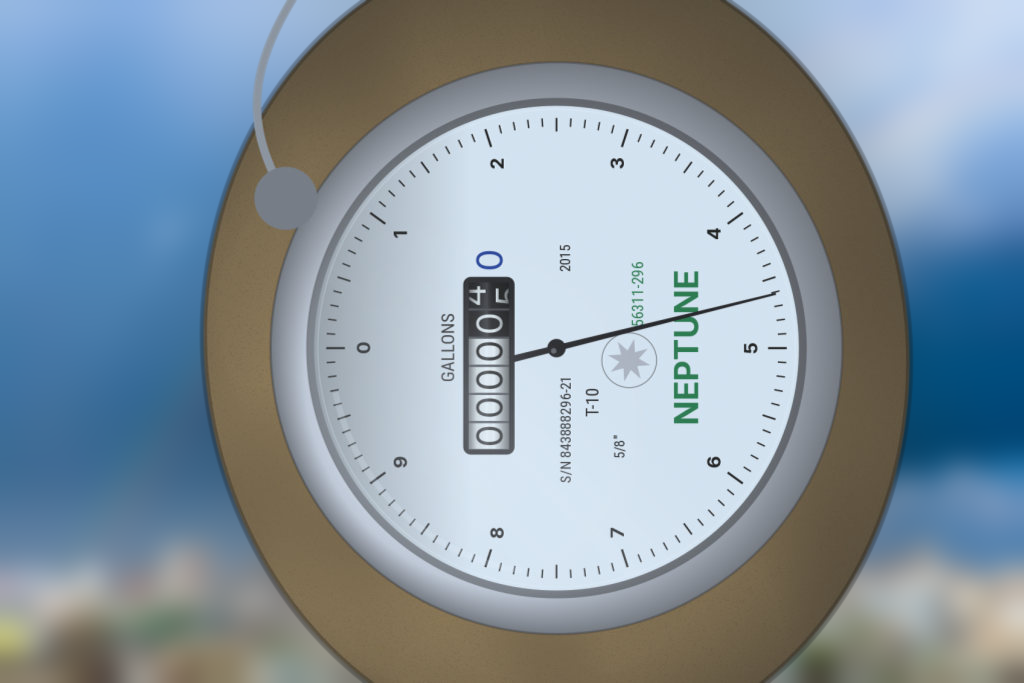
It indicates 44.6
